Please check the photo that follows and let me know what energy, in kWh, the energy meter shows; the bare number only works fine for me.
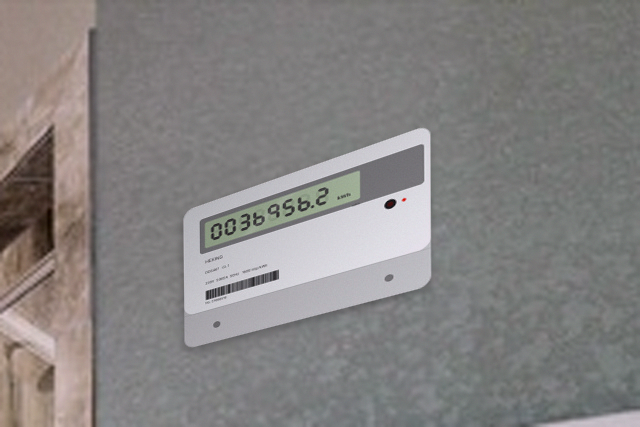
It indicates 36956.2
